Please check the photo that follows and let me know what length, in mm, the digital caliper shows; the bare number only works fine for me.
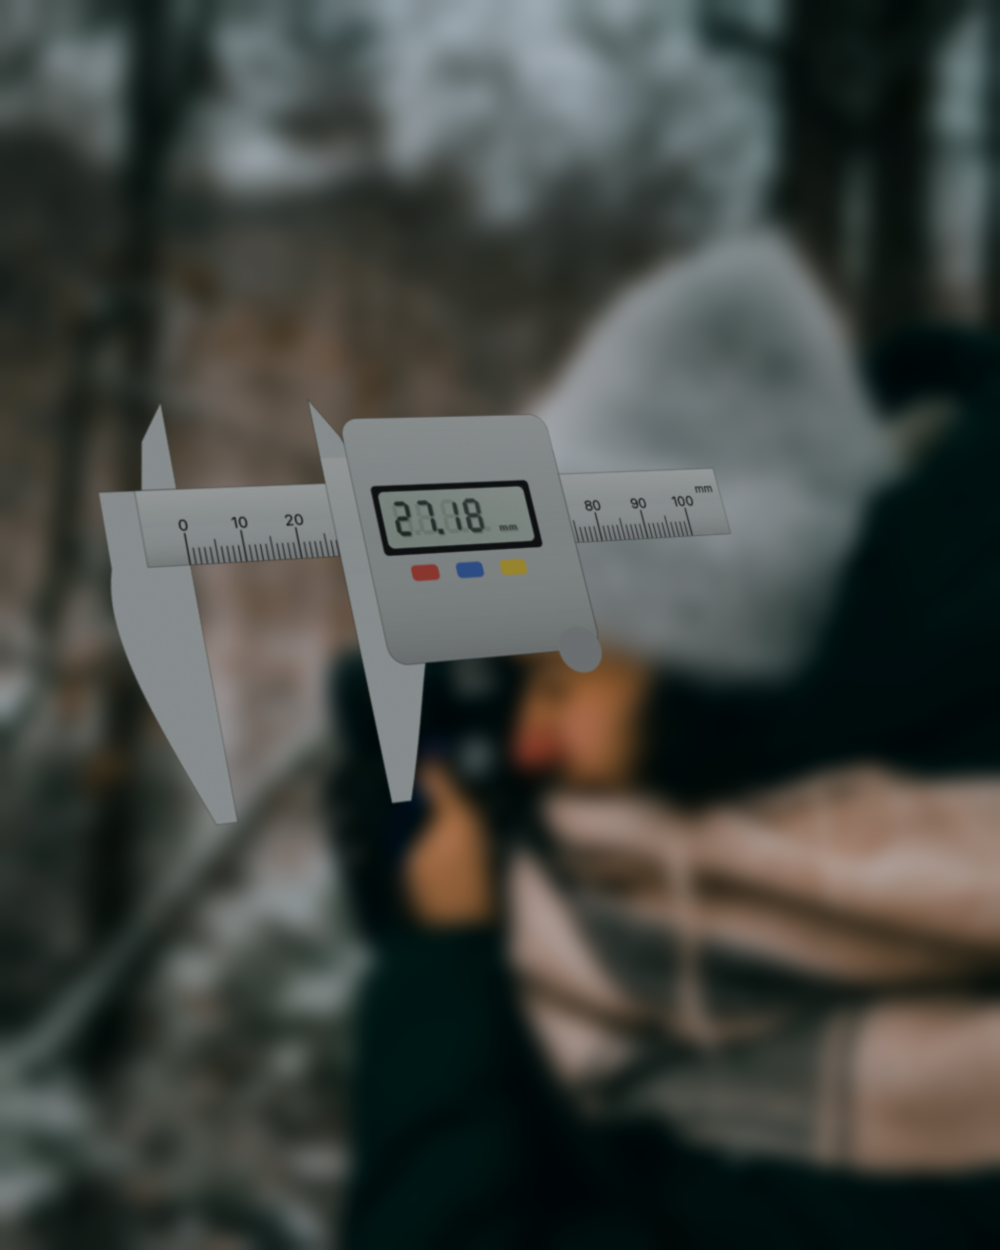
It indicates 27.18
